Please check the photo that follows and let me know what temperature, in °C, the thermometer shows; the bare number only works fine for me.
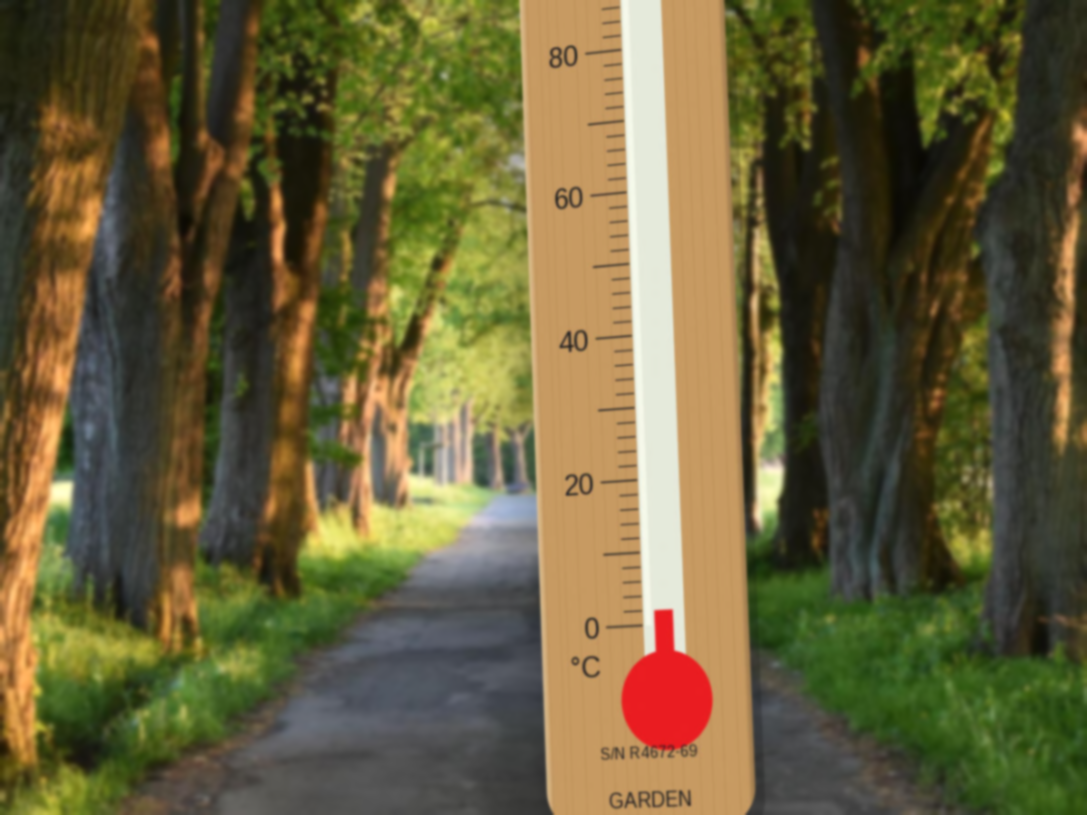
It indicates 2
